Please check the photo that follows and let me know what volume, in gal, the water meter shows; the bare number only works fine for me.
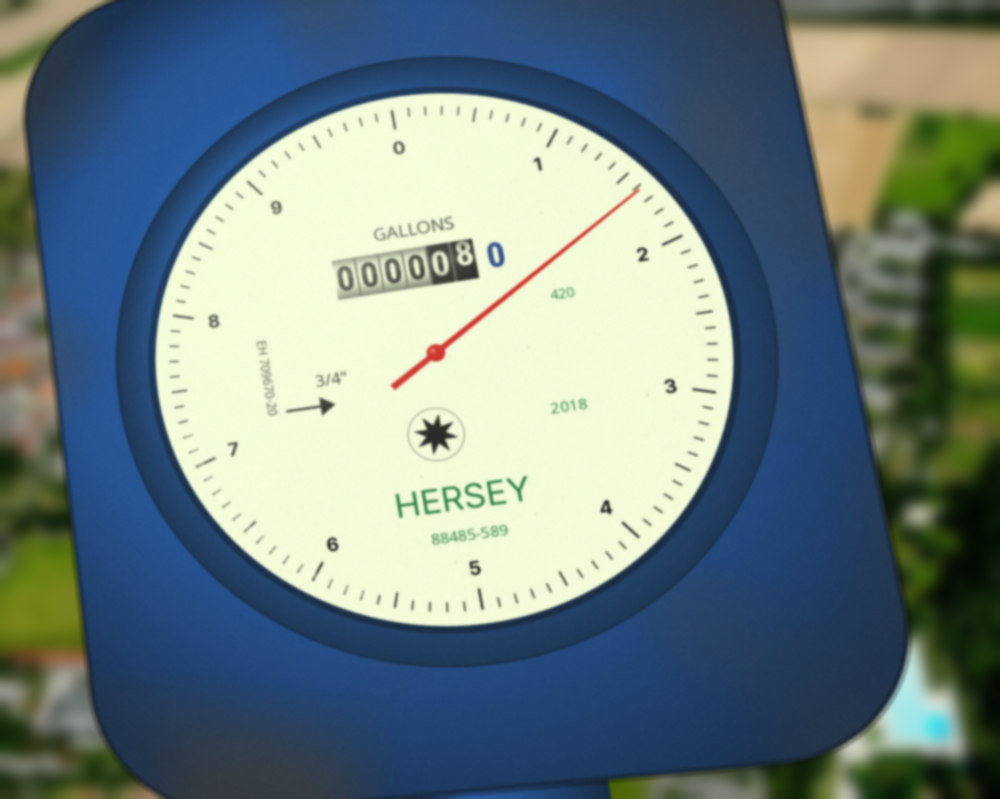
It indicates 81.6
